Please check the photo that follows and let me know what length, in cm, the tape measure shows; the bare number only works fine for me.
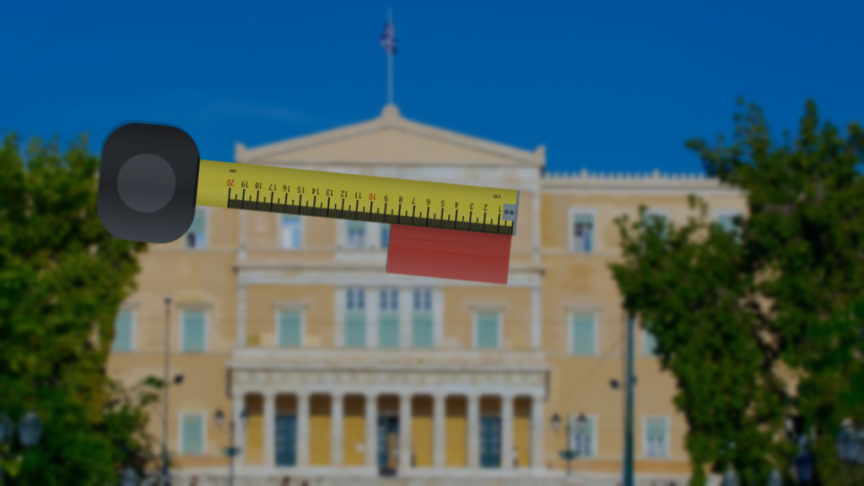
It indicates 8.5
